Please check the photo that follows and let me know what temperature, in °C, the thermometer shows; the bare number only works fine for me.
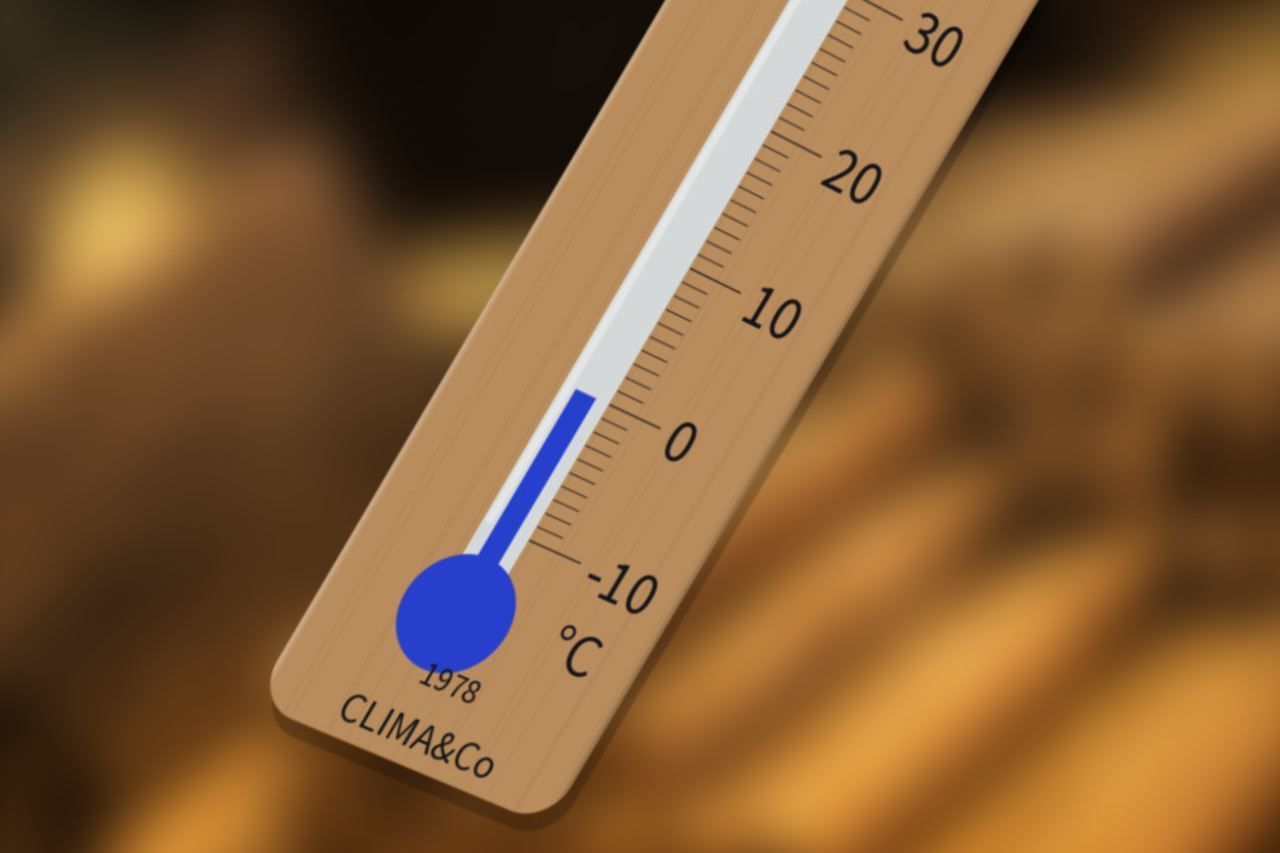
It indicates 0
